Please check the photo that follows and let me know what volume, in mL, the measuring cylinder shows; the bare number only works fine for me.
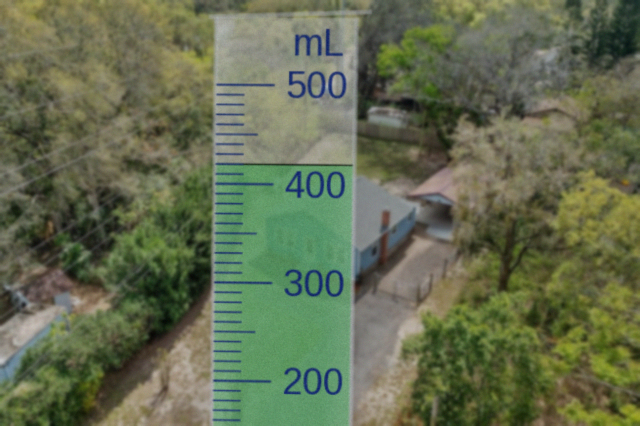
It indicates 420
